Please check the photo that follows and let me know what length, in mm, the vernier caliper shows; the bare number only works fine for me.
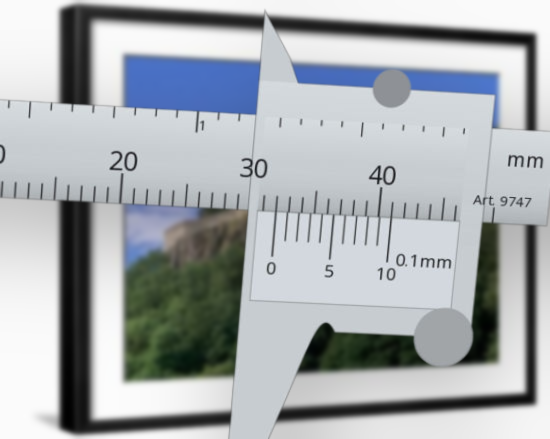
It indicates 32.0
